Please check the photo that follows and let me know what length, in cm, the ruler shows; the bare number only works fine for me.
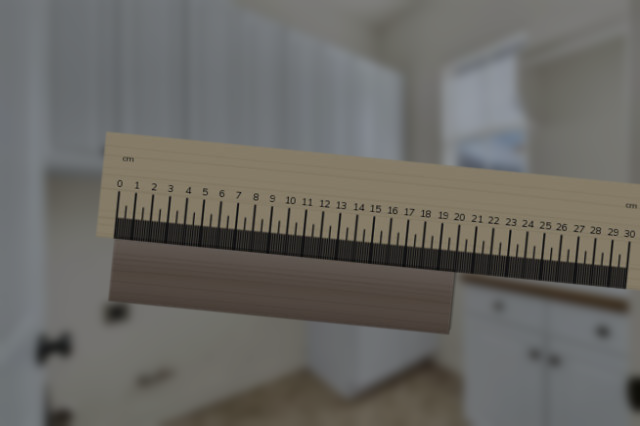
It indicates 20
